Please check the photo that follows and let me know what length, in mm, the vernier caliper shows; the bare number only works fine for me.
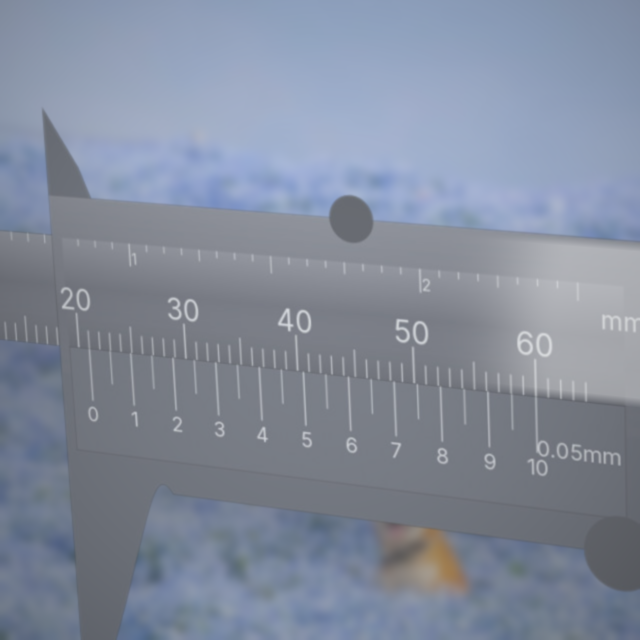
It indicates 21.0
